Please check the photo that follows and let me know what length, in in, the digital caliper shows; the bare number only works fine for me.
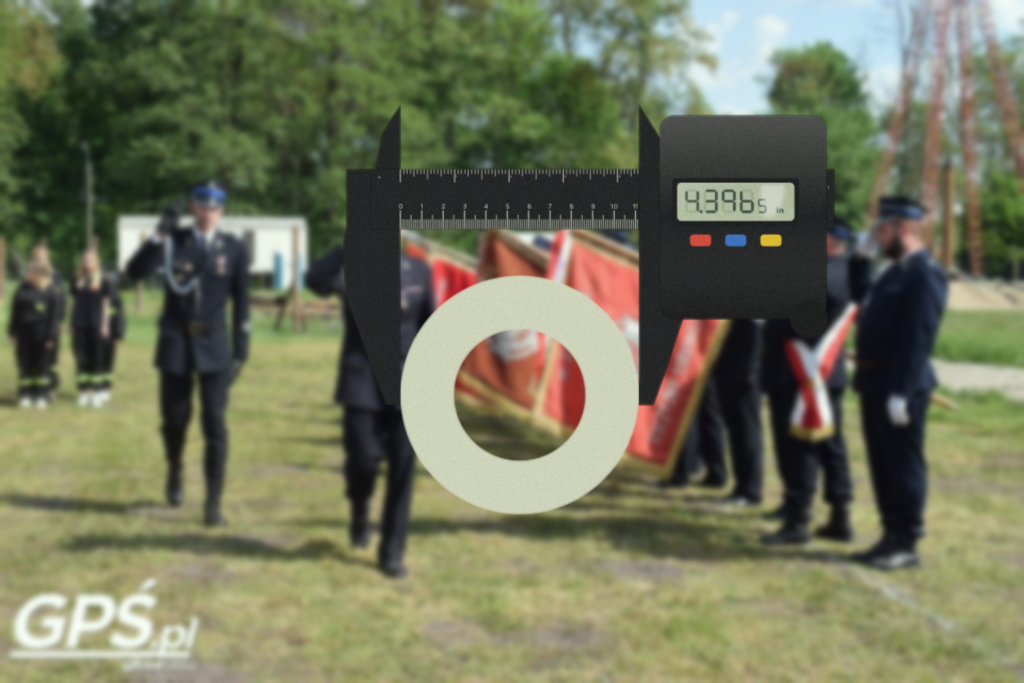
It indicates 4.3965
